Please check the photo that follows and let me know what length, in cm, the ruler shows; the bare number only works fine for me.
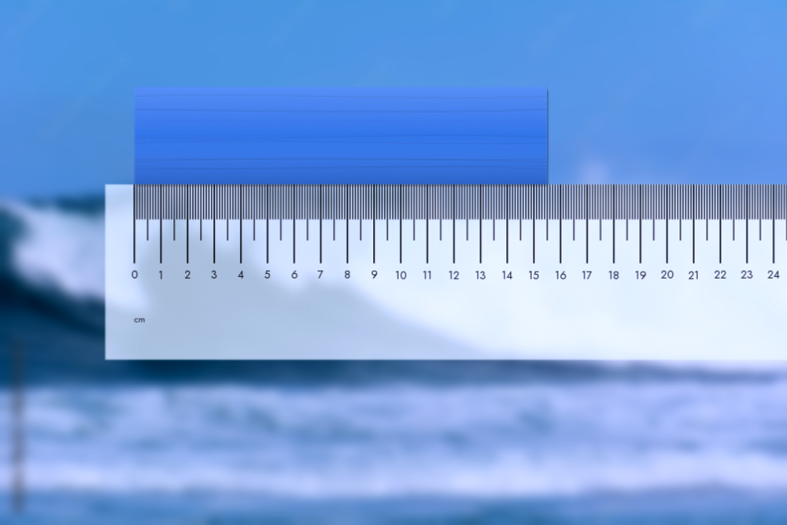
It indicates 15.5
